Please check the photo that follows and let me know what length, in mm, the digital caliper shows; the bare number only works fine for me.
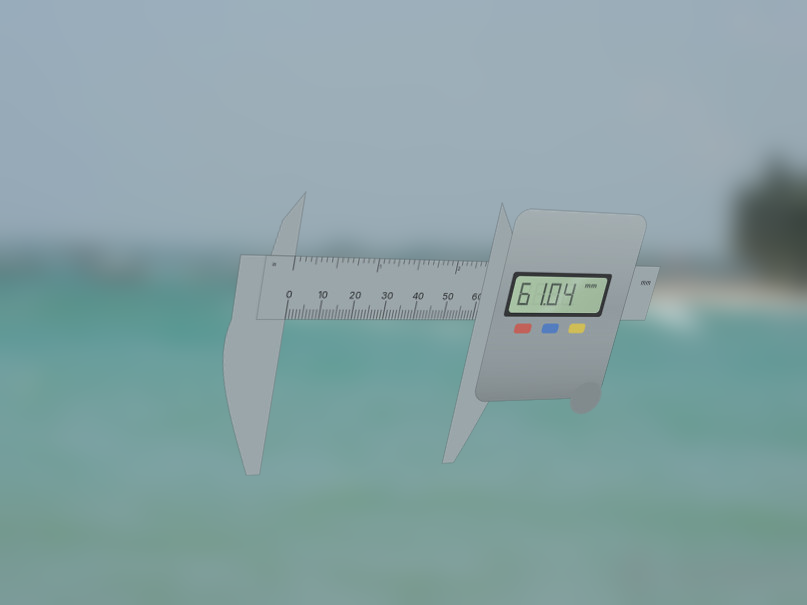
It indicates 61.04
